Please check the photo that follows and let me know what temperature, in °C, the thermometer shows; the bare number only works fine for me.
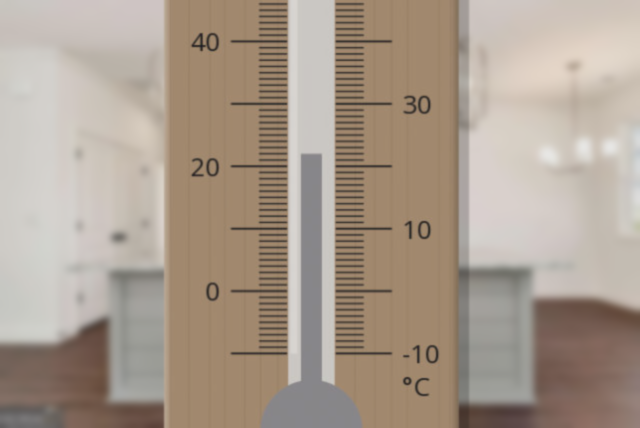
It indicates 22
